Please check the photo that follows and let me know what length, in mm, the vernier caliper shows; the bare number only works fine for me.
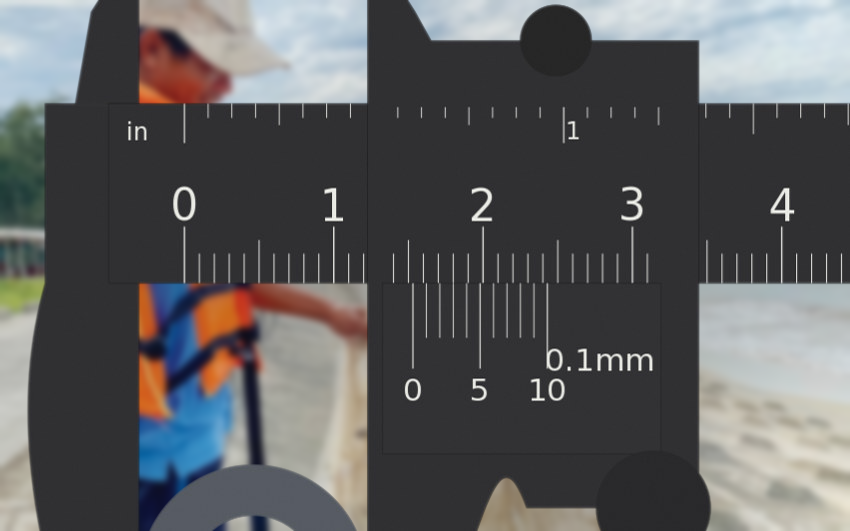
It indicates 15.3
